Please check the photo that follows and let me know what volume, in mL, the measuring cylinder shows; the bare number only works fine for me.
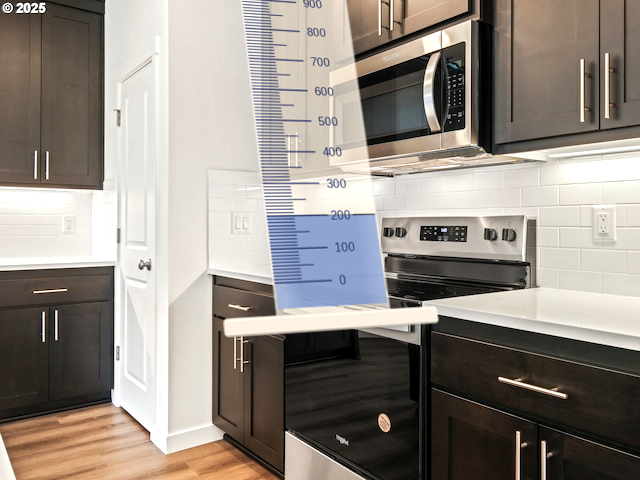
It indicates 200
